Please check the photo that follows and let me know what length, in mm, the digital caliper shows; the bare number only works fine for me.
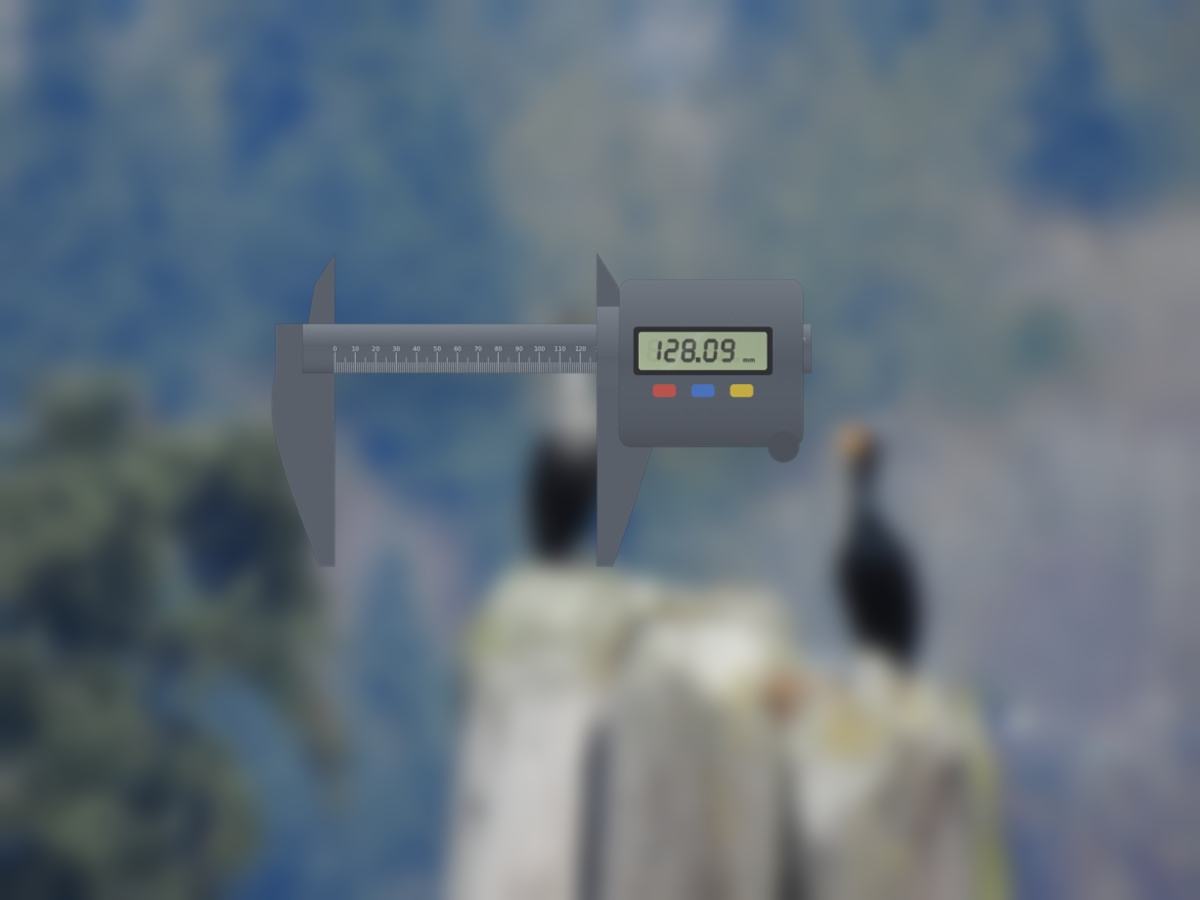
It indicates 128.09
